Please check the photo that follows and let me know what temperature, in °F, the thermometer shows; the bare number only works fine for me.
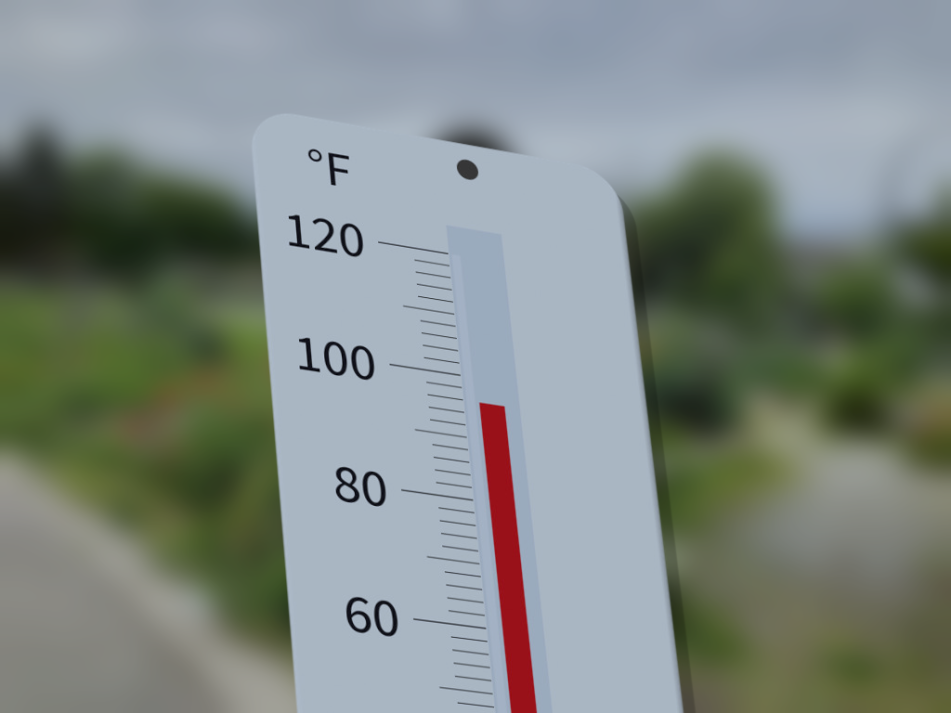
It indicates 96
